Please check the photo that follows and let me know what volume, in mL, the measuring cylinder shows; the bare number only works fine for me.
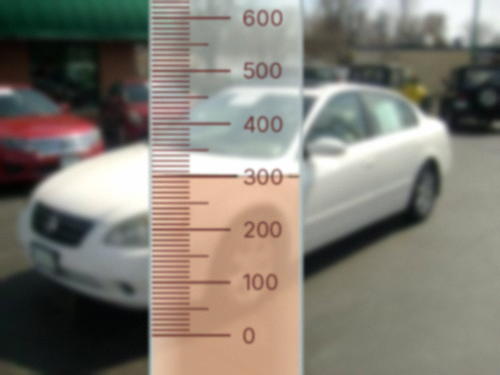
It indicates 300
